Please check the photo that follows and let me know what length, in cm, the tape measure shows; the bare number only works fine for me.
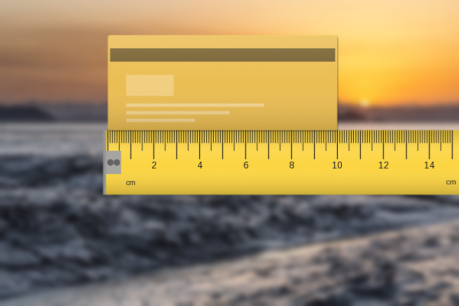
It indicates 10
